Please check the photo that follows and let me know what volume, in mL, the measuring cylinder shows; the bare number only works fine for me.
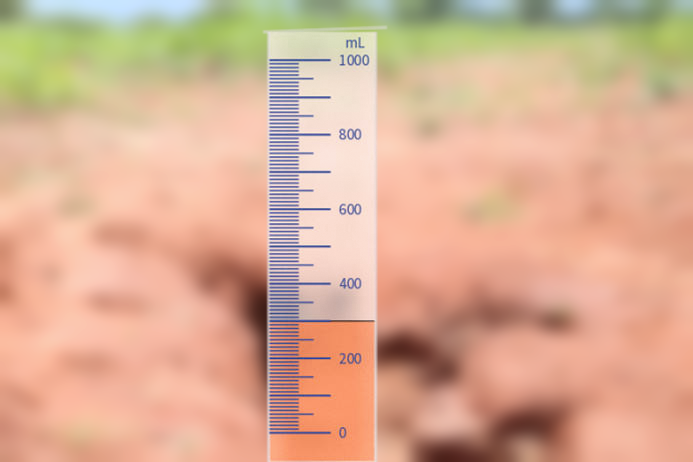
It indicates 300
